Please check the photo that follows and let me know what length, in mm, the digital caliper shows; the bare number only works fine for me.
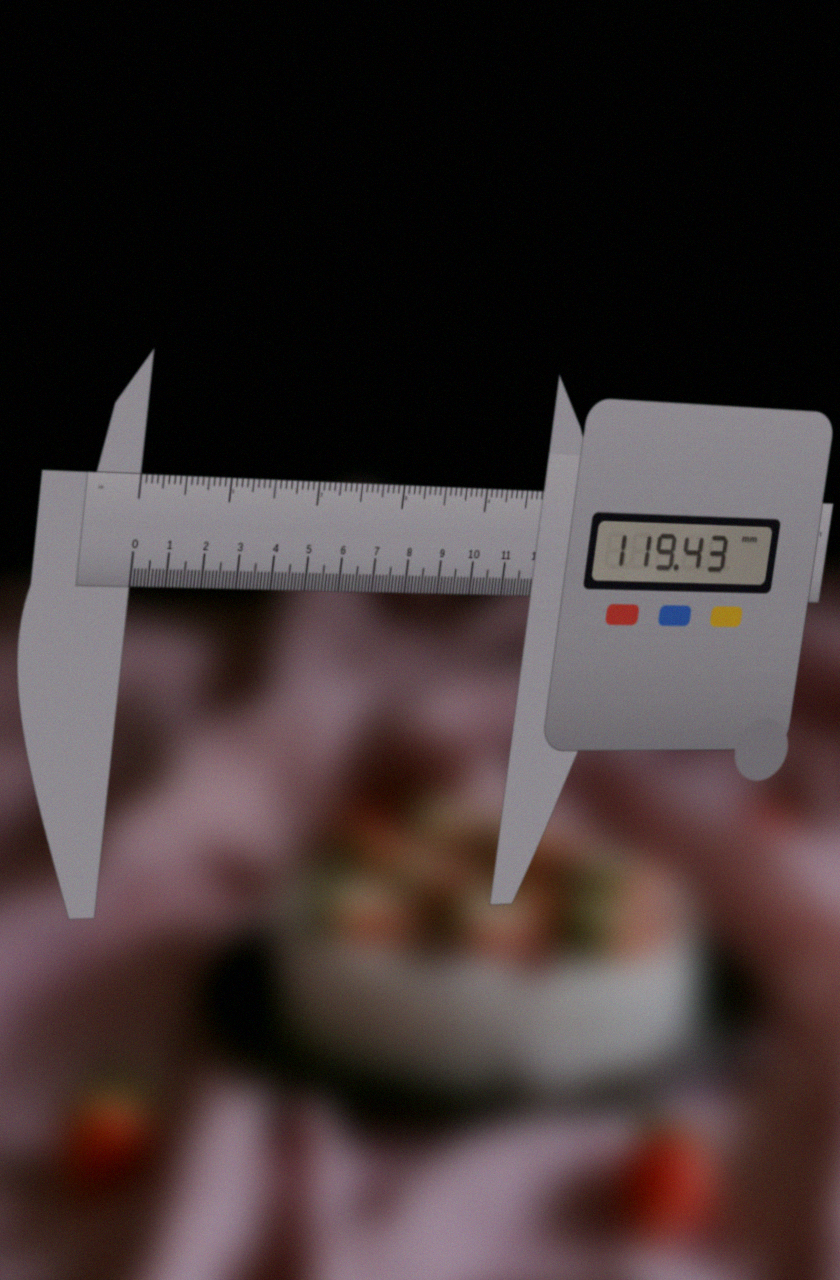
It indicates 119.43
